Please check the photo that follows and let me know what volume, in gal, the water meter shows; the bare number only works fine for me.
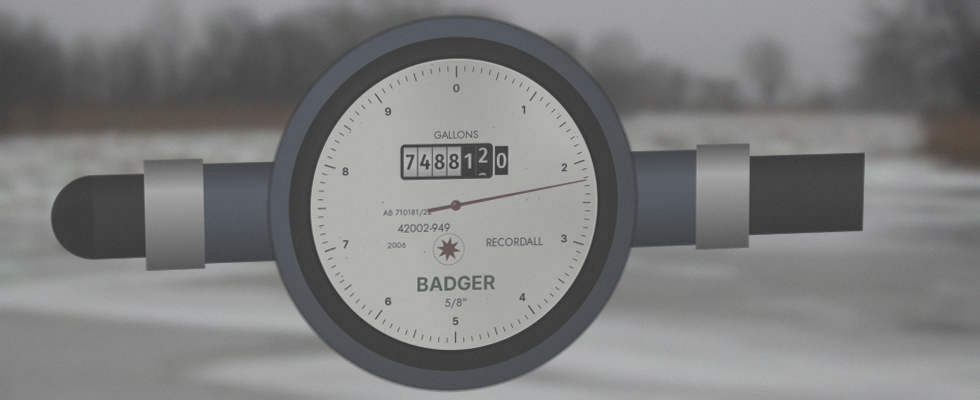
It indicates 7488122.2
